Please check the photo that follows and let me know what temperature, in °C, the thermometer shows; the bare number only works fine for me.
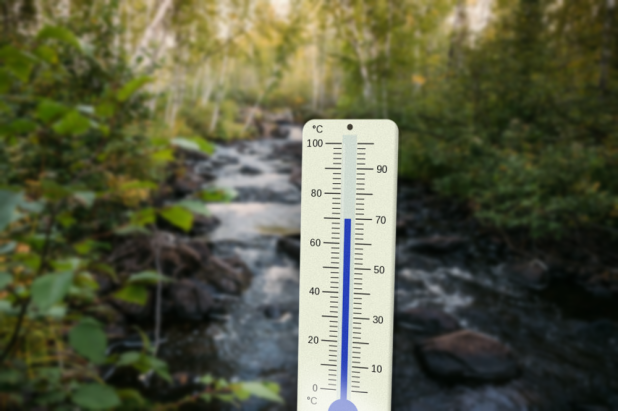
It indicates 70
